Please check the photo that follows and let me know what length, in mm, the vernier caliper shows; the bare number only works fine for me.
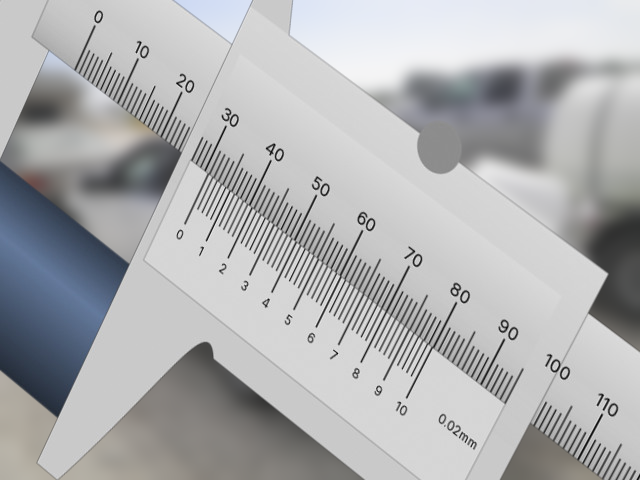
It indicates 30.8
